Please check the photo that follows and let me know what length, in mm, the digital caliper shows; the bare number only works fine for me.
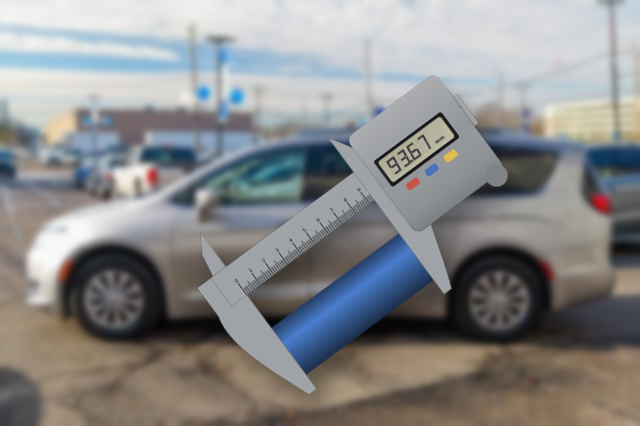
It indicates 93.67
